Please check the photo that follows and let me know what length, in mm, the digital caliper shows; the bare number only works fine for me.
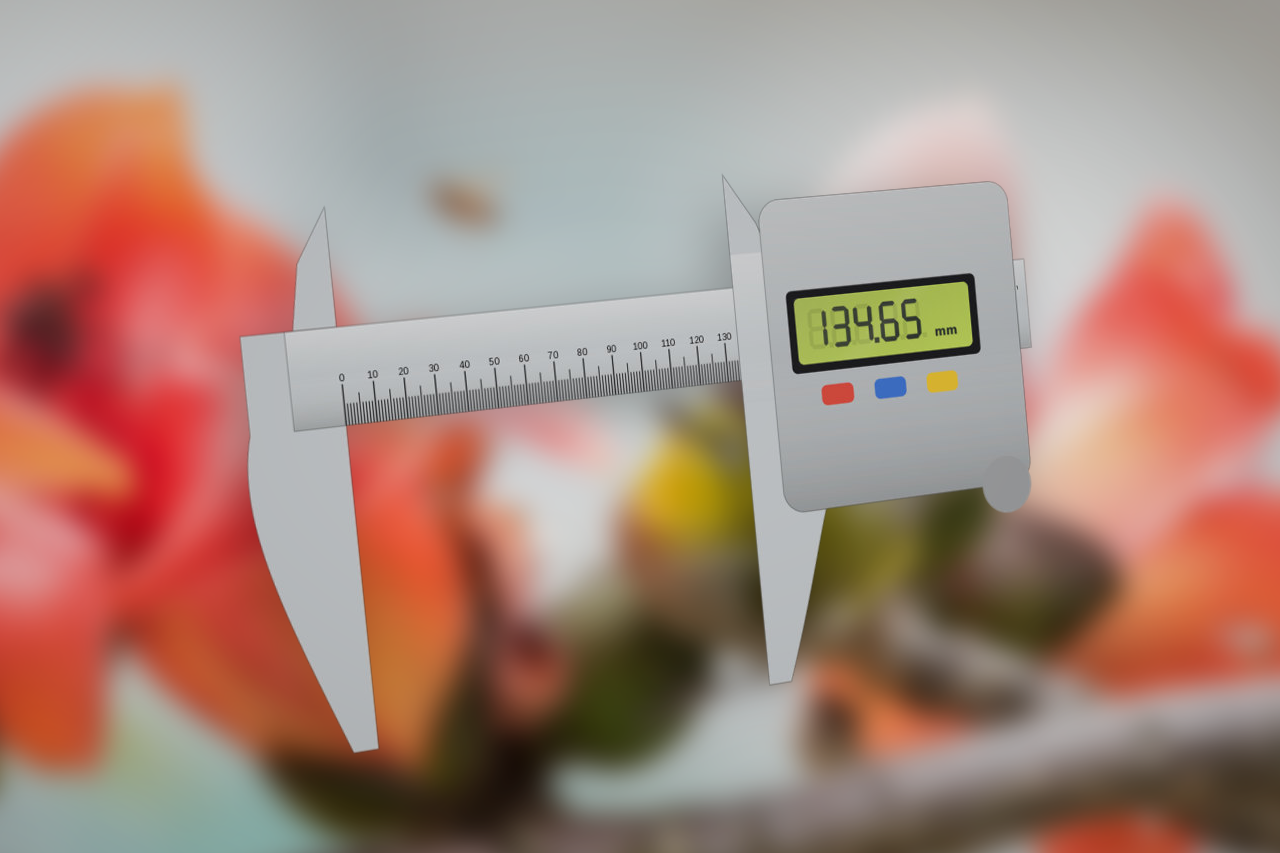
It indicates 134.65
